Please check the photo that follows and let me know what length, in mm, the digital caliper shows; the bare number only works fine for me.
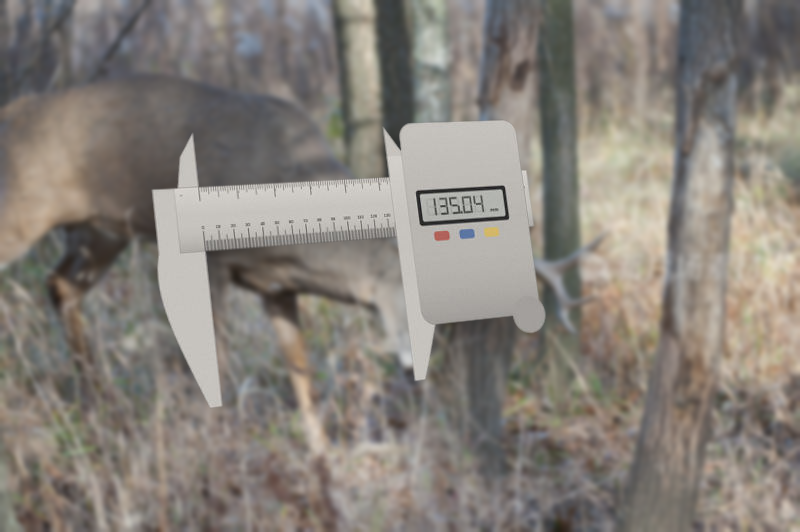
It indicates 135.04
